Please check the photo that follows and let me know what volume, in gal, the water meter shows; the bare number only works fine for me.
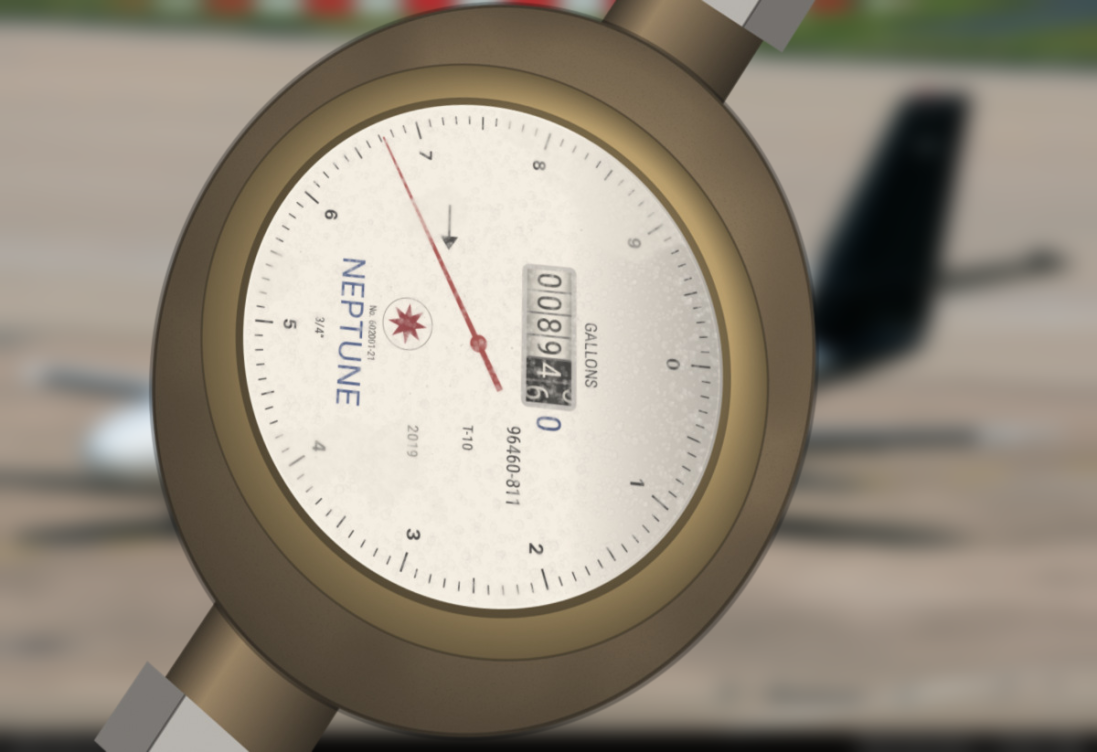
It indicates 89456.7
